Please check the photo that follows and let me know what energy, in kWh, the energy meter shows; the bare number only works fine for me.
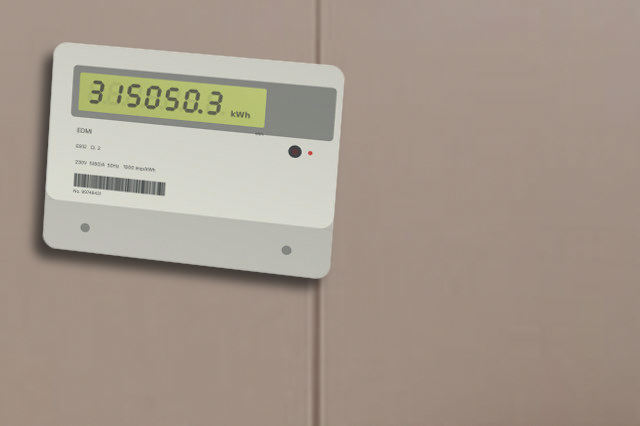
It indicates 315050.3
